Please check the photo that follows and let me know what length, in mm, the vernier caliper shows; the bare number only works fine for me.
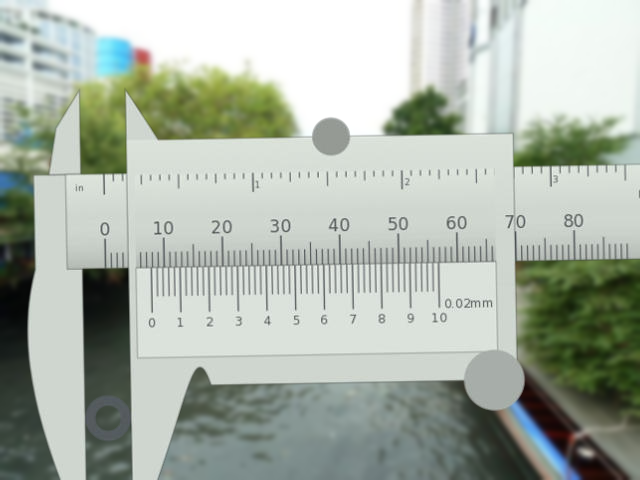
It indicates 7.8
